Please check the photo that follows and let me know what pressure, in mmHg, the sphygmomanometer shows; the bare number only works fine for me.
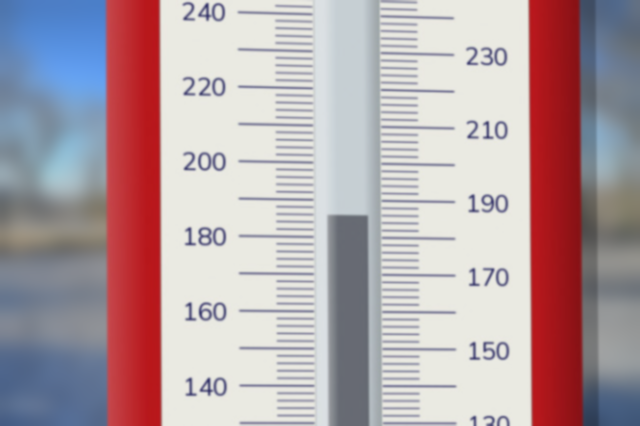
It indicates 186
